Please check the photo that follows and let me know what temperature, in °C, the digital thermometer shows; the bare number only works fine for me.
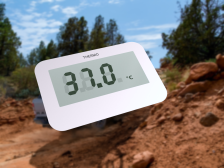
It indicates 37.0
